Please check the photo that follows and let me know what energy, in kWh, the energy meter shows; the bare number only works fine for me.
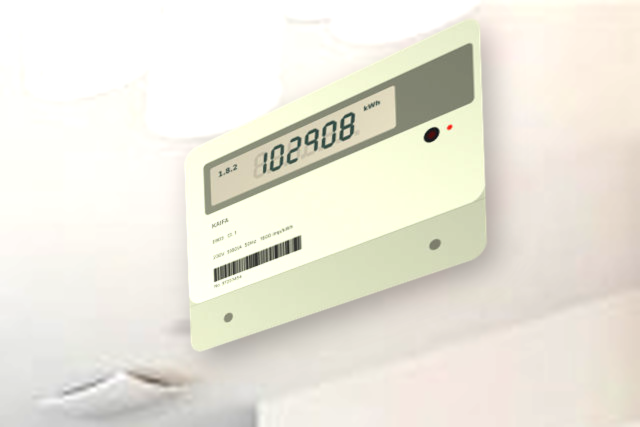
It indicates 102908
